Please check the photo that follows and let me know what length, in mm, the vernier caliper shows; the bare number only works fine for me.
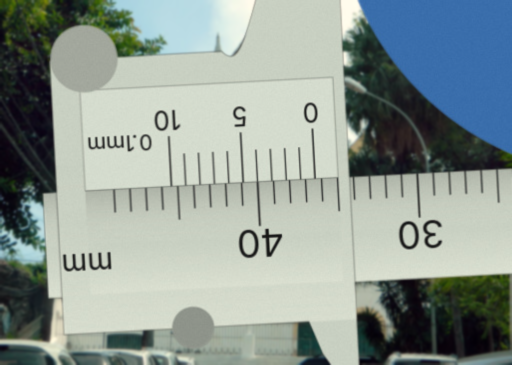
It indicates 36.4
